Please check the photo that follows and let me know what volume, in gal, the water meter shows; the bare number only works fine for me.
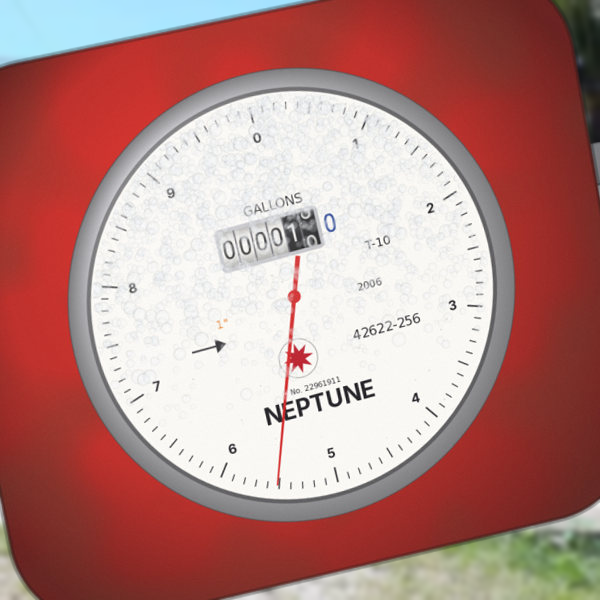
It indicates 185.5
